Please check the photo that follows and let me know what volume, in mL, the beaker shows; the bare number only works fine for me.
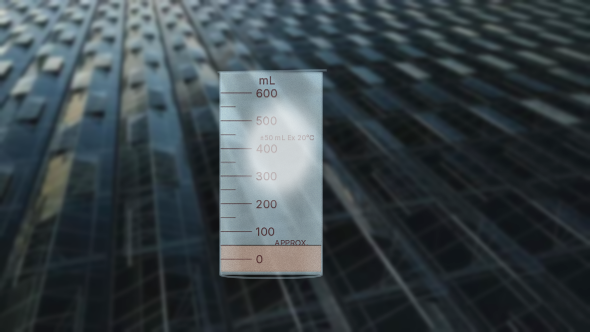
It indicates 50
